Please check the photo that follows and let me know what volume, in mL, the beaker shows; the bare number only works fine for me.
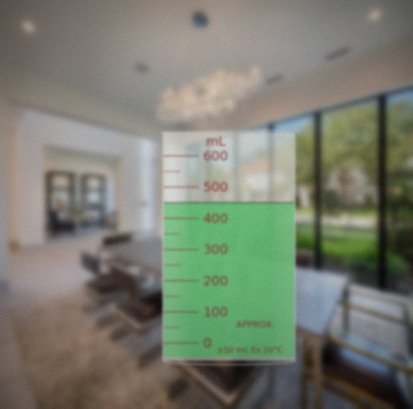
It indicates 450
